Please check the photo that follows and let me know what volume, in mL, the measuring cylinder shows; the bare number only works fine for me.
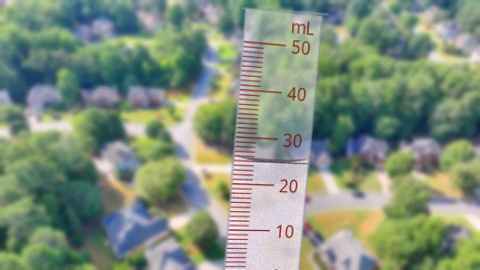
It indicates 25
